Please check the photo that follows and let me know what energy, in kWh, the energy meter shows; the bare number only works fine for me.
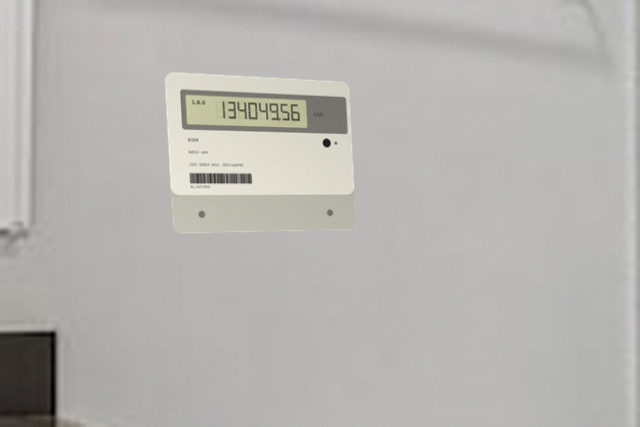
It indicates 134049.56
